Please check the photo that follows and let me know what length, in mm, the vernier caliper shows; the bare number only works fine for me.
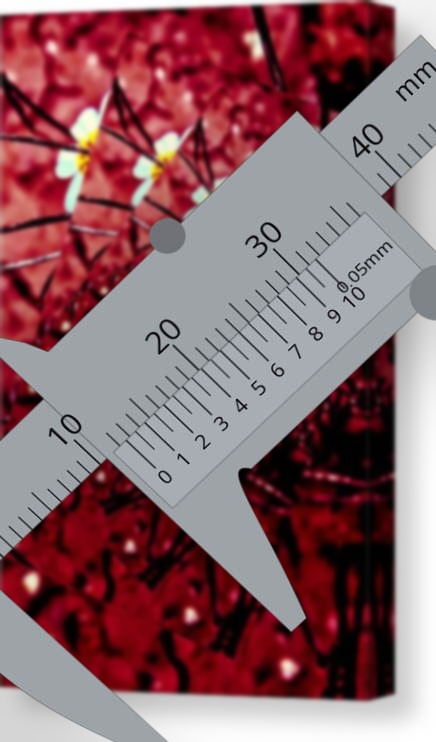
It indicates 12.6
